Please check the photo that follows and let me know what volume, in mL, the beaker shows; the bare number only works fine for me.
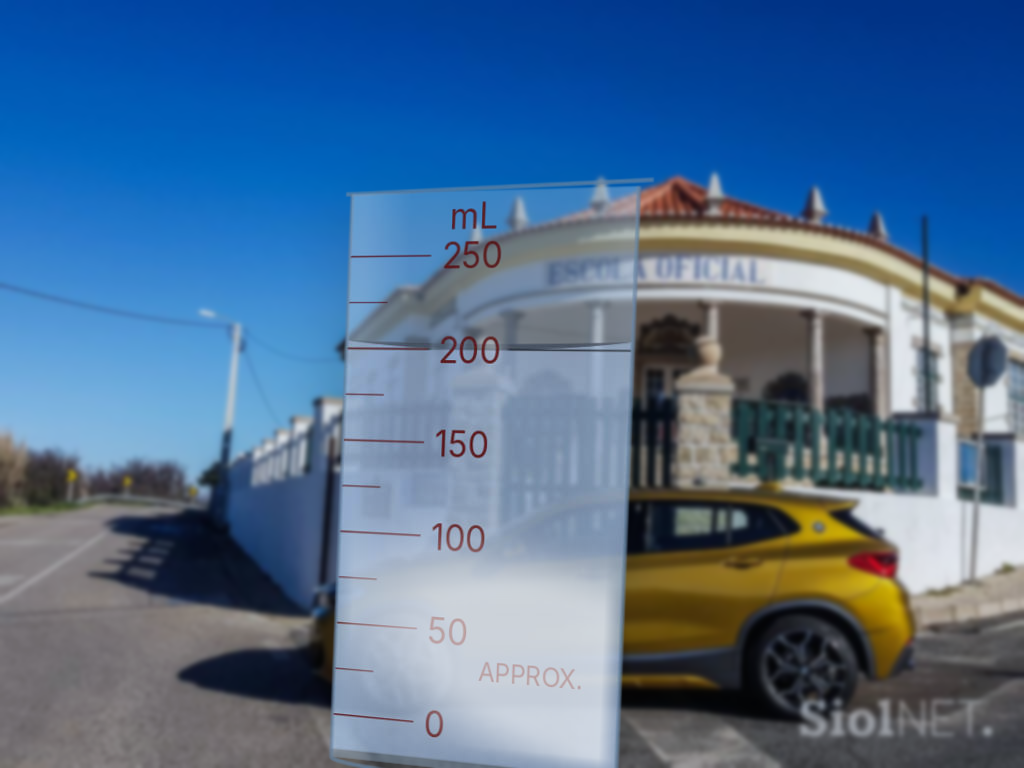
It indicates 200
